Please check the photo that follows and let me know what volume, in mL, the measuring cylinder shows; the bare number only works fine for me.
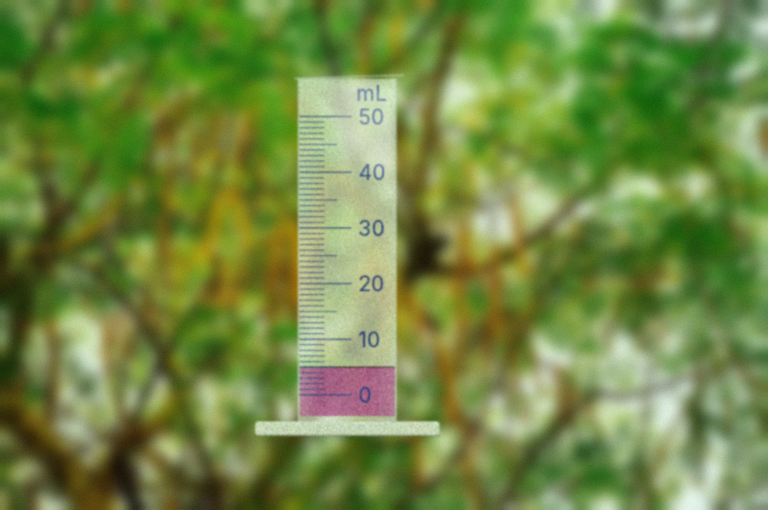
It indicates 5
